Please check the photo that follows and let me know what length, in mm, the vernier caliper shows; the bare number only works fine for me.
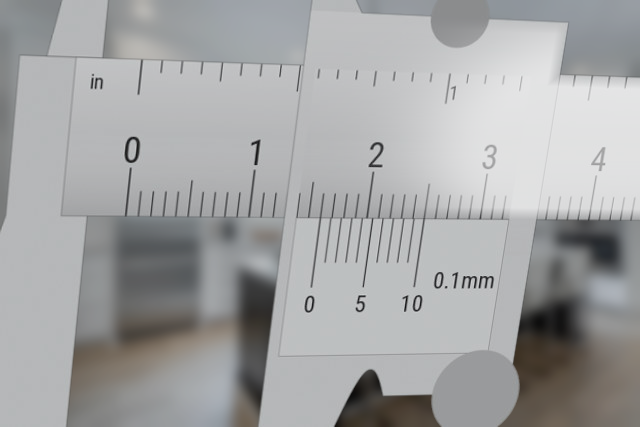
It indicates 16.0
